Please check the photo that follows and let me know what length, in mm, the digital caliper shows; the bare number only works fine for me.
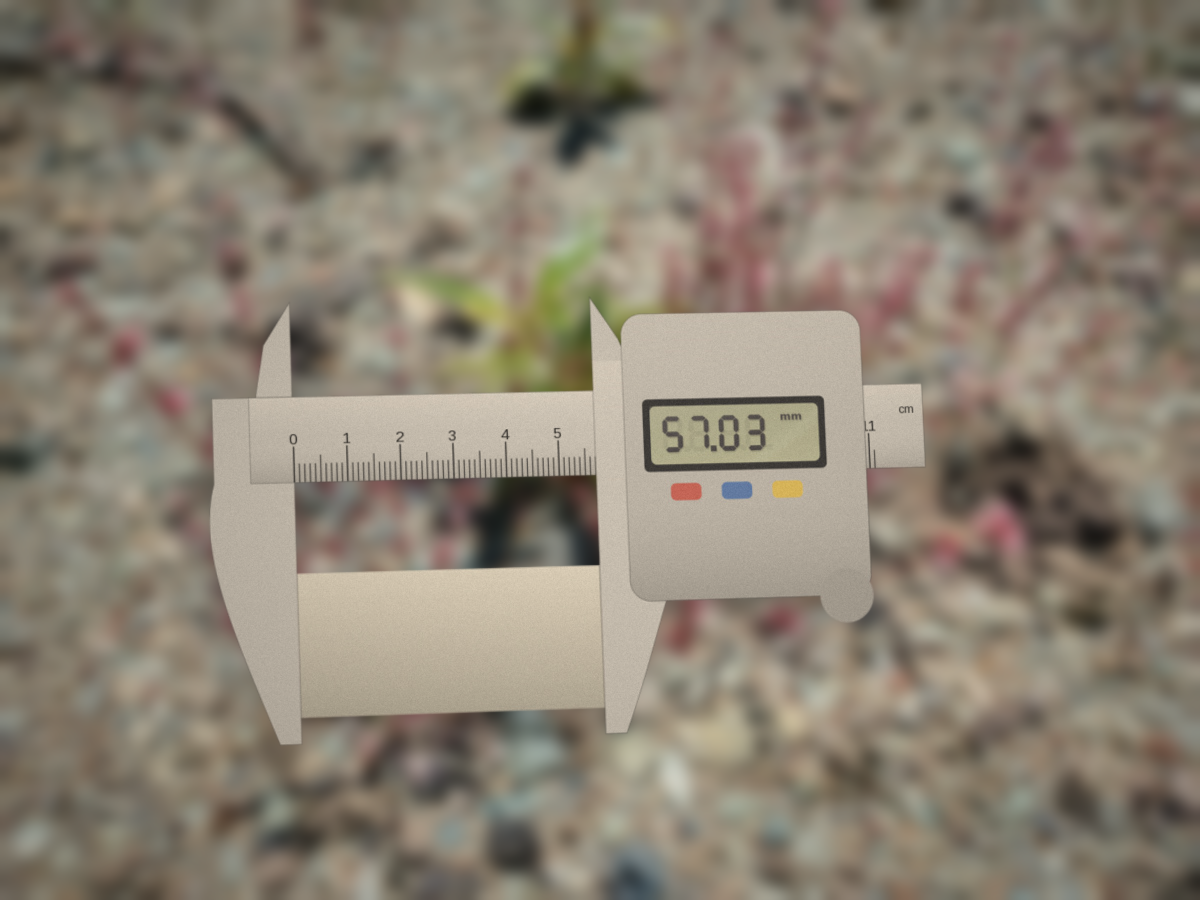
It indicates 57.03
